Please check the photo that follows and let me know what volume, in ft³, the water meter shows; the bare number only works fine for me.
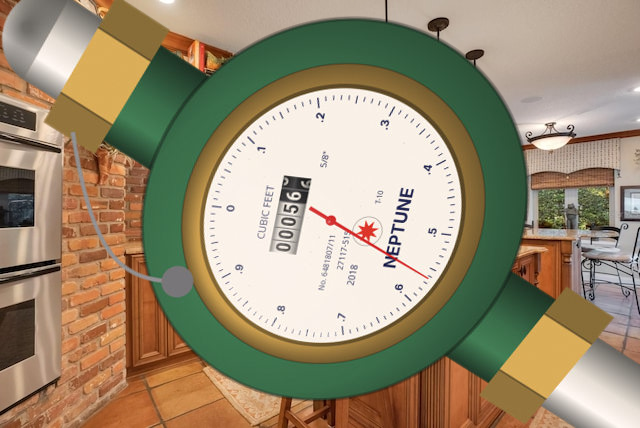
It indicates 565.56
